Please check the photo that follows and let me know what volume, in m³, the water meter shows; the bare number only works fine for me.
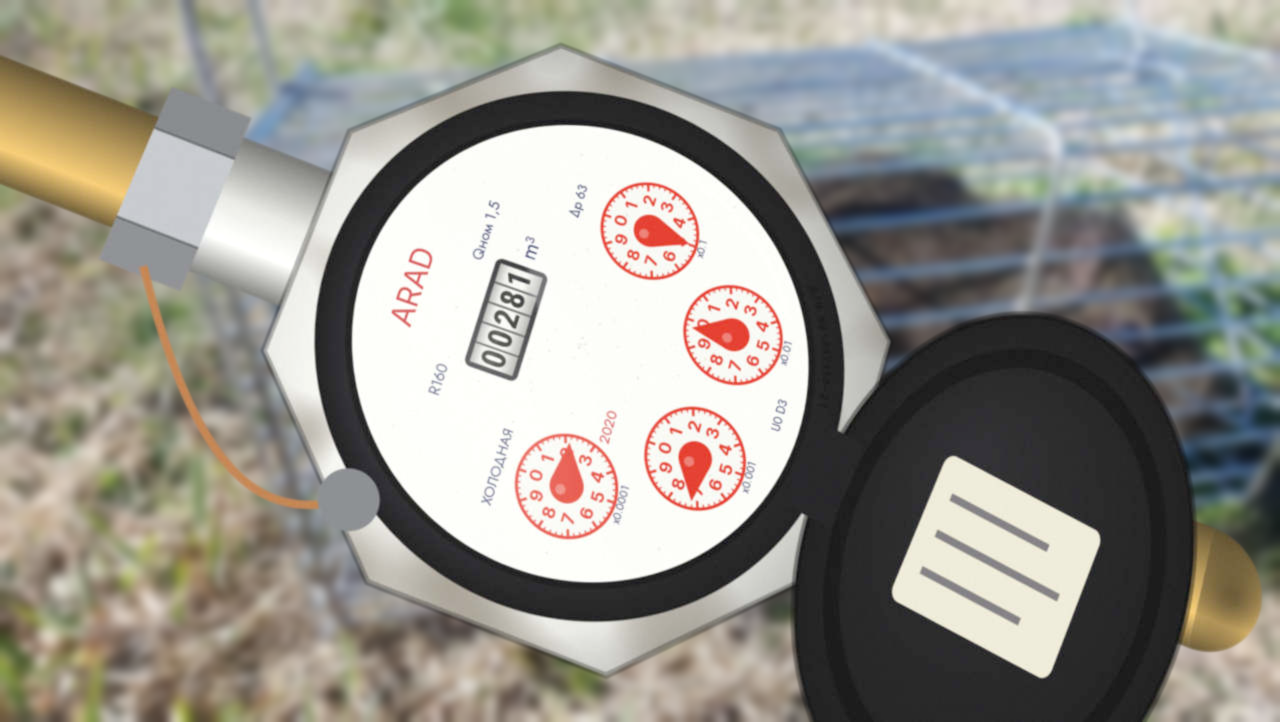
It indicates 281.4972
